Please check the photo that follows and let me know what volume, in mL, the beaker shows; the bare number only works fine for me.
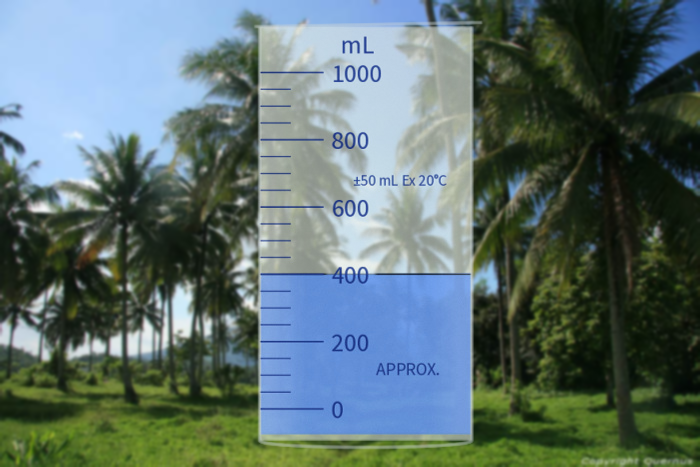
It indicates 400
